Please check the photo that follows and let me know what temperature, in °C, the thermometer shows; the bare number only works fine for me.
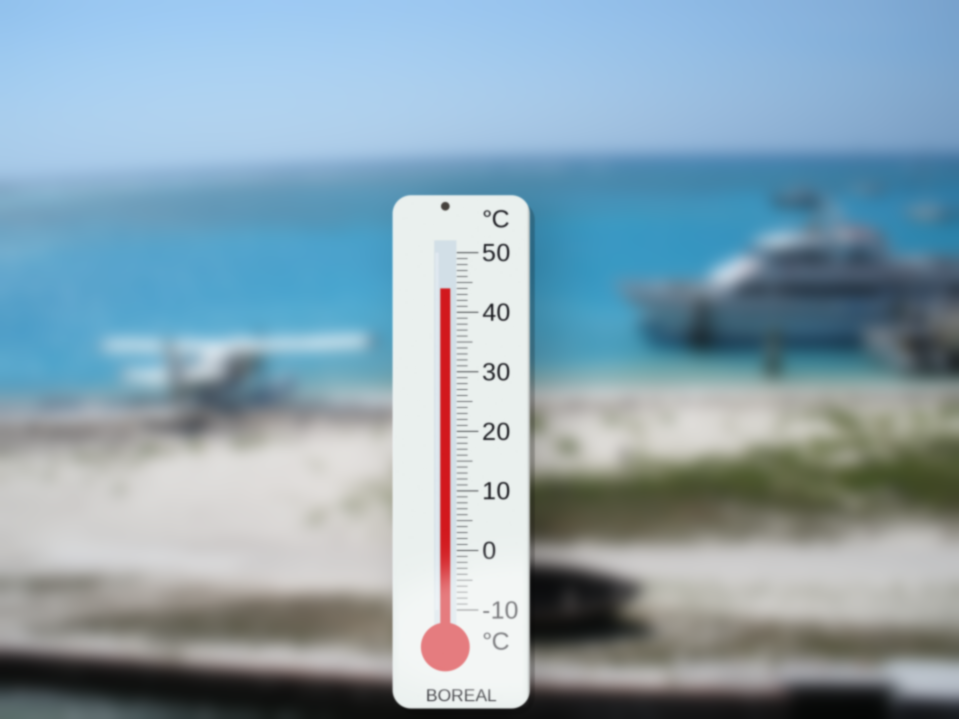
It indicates 44
